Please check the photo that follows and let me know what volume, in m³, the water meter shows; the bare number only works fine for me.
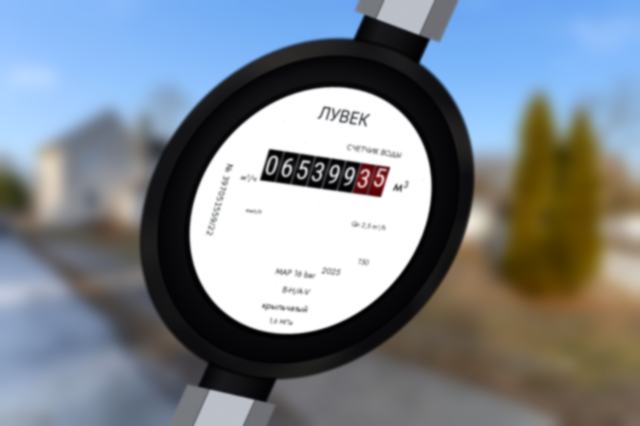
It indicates 65399.35
